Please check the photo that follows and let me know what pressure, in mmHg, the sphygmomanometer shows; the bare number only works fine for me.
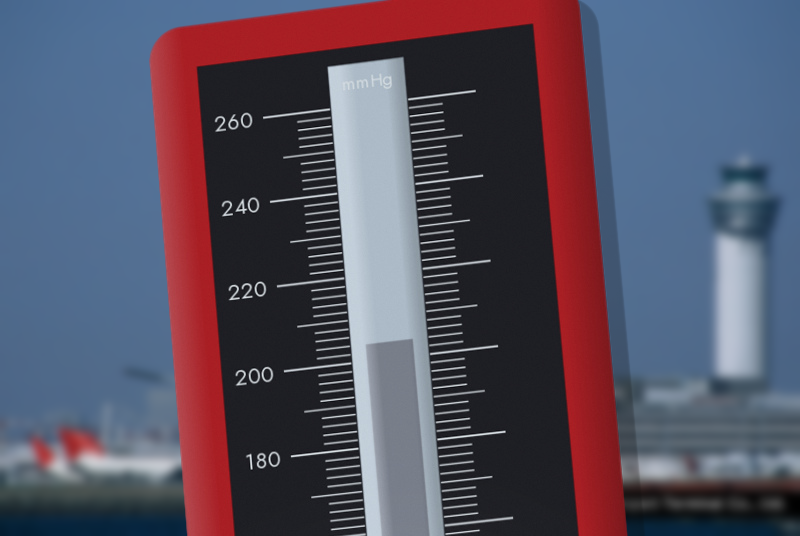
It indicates 204
